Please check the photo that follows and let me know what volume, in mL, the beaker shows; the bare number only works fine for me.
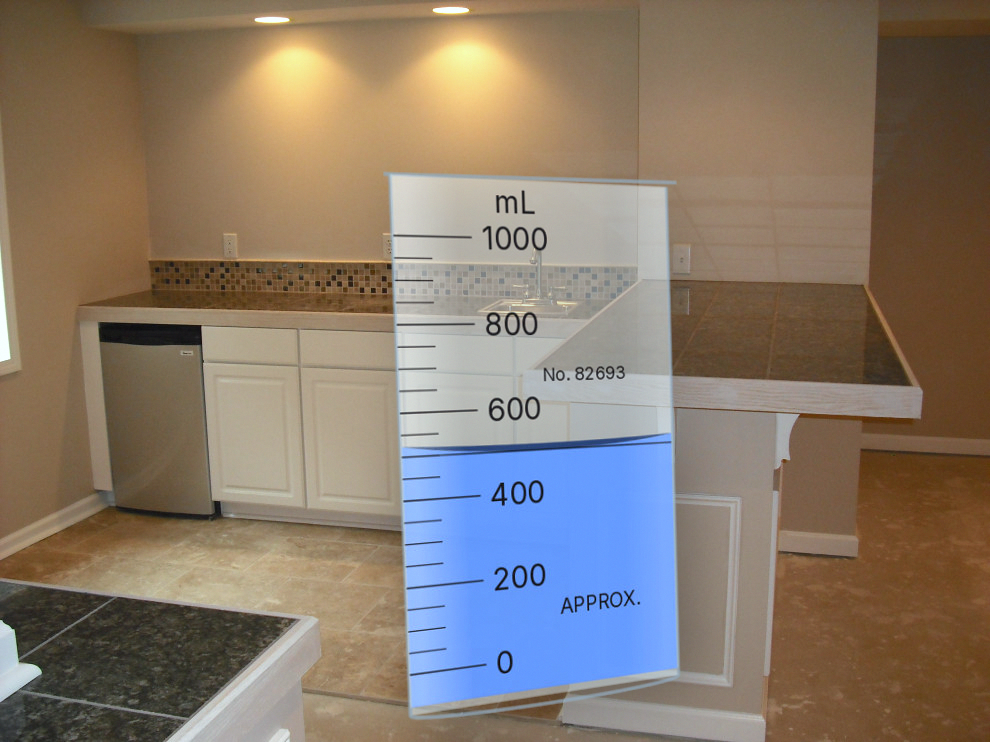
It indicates 500
